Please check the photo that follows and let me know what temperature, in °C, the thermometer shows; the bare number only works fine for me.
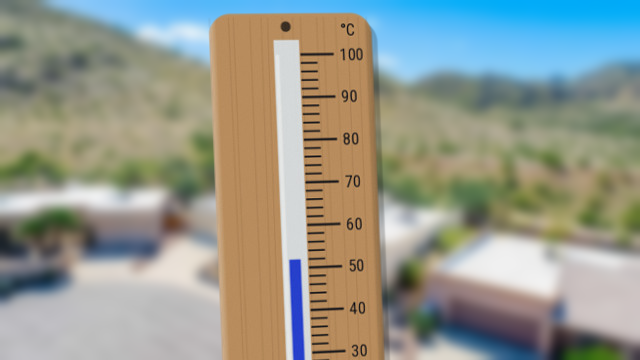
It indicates 52
